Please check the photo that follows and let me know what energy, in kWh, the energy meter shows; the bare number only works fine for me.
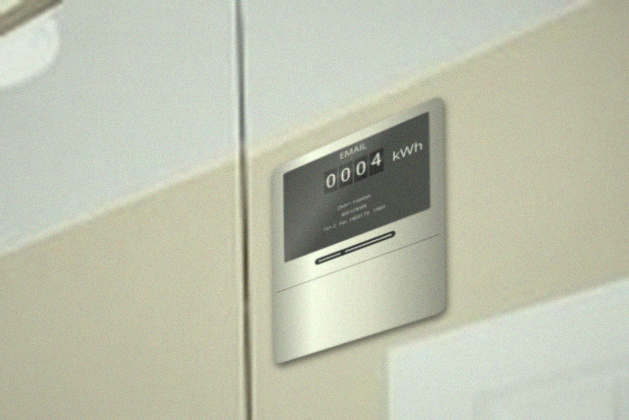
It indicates 4
